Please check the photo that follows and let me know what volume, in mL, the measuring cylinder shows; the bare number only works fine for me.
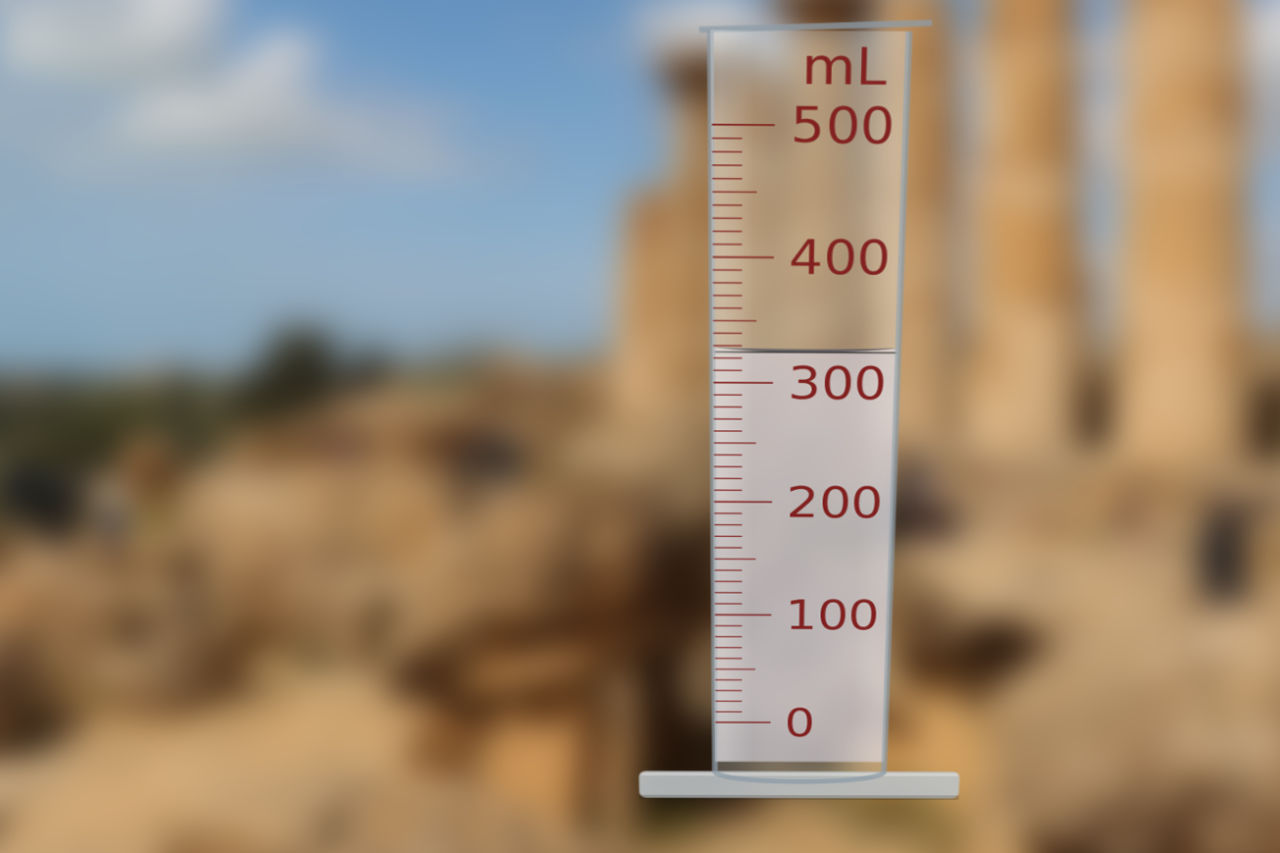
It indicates 325
